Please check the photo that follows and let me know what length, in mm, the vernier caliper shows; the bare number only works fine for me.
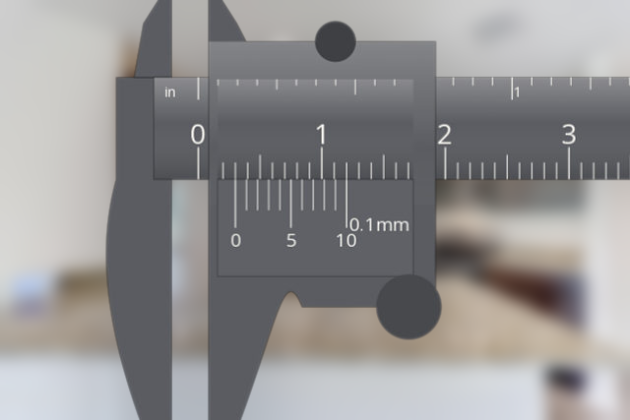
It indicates 3.0
